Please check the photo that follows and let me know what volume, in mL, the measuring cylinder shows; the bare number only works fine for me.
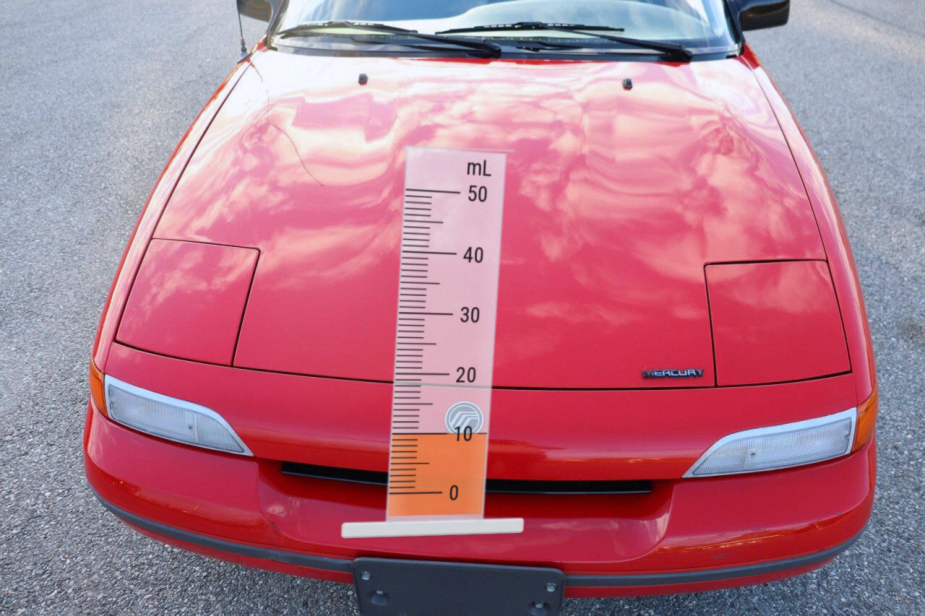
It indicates 10
